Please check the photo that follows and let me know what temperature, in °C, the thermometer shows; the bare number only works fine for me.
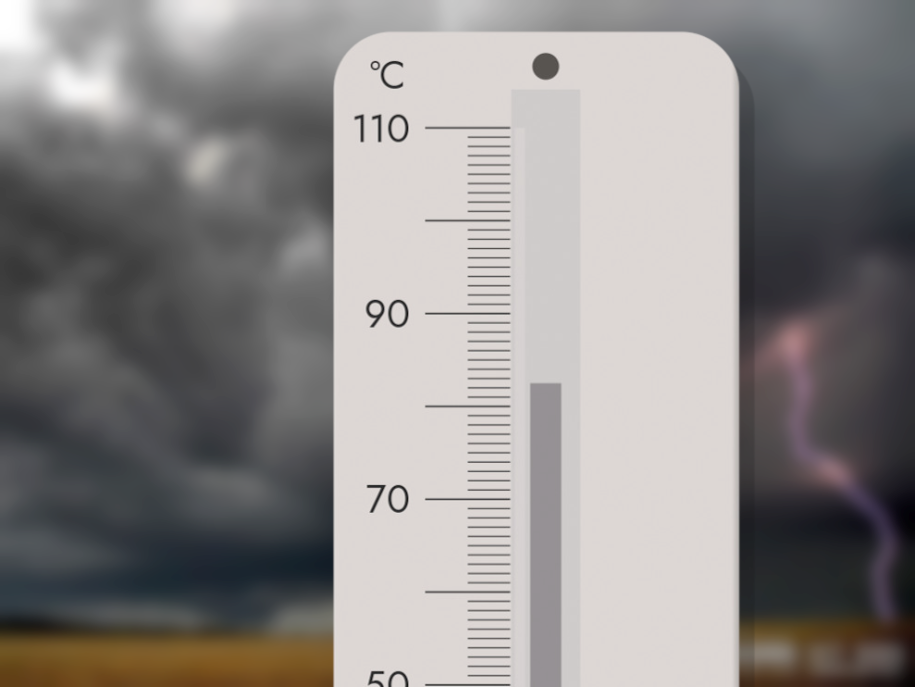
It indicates 82.5
